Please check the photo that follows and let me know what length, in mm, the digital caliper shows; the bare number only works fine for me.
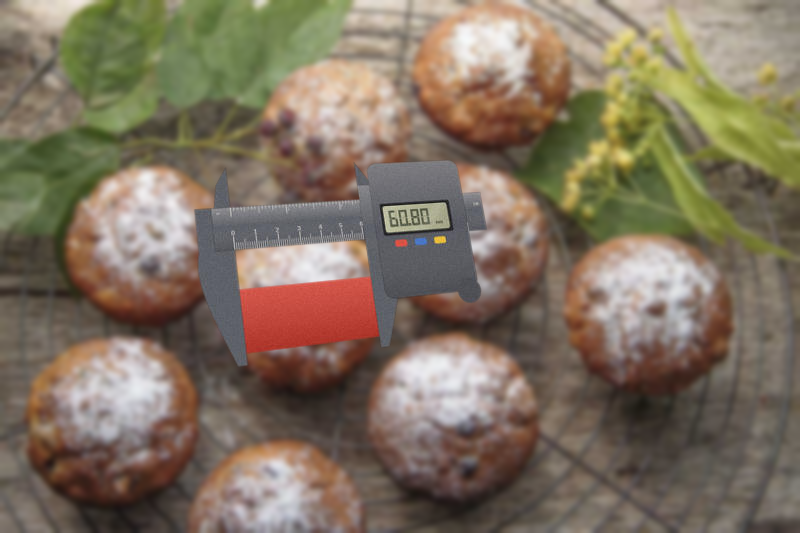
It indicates 60.80
